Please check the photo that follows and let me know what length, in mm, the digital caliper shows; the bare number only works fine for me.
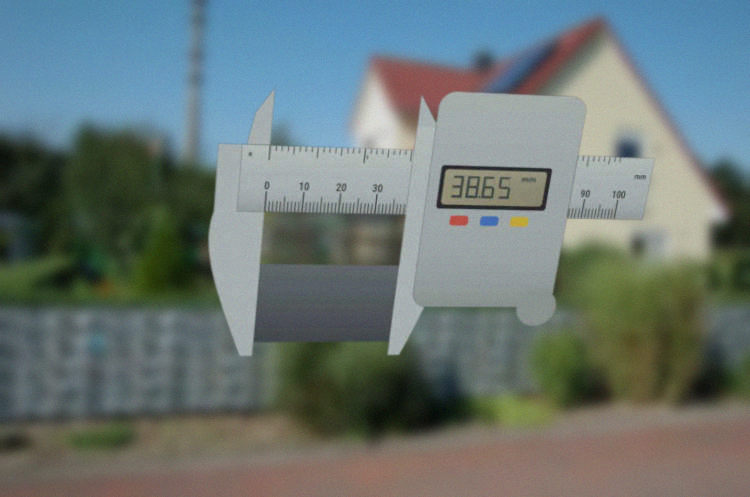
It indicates 38.65
